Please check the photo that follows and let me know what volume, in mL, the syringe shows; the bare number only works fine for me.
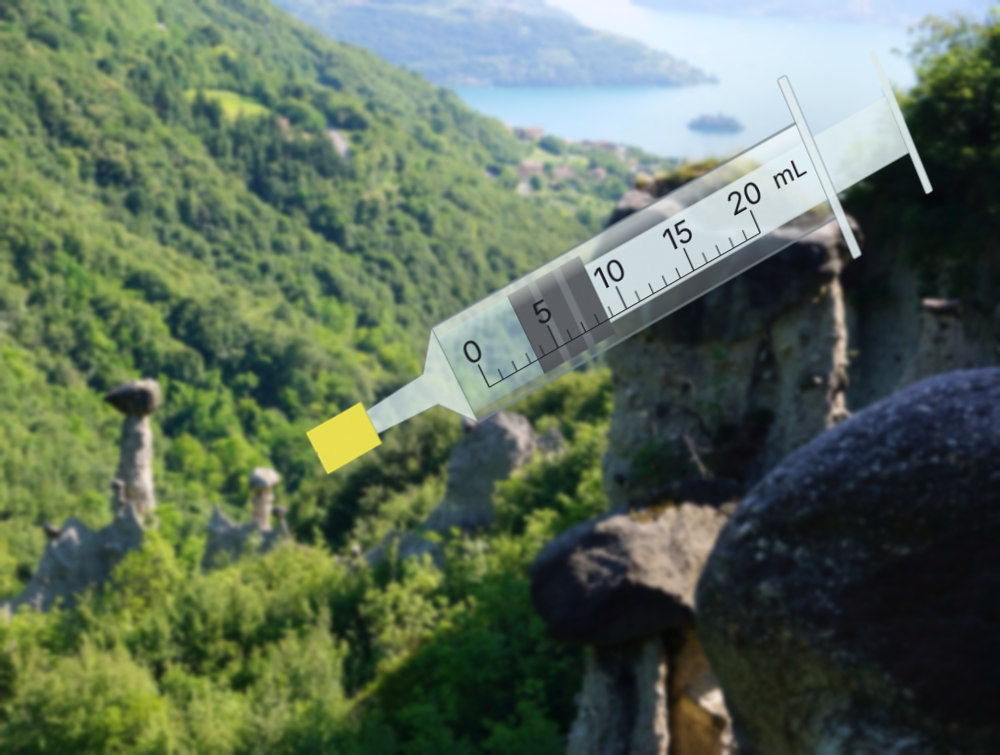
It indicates 3.5
